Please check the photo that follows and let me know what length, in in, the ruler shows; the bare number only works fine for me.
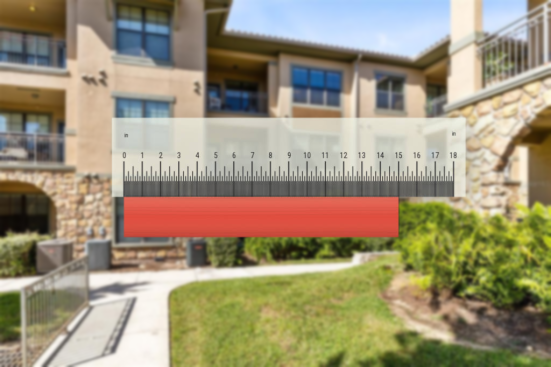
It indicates 15
